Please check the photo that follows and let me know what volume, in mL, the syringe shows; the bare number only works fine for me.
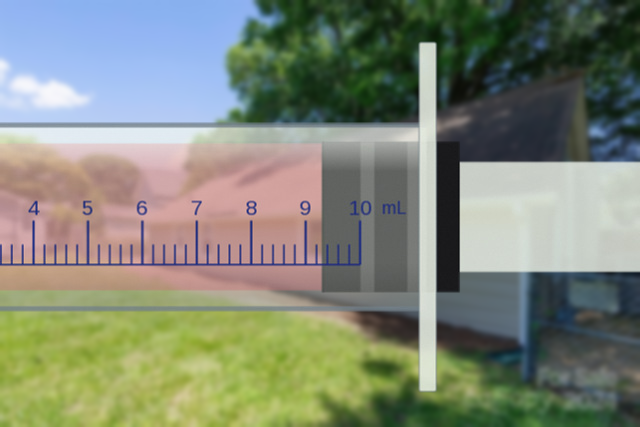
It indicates 9.3
